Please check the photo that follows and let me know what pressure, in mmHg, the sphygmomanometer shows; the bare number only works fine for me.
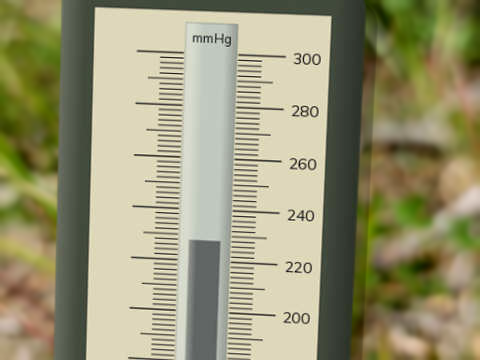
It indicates 228
